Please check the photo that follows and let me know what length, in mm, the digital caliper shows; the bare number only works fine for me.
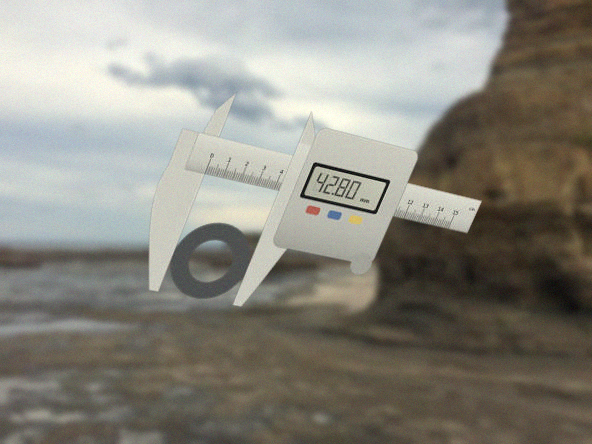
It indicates 42.80
